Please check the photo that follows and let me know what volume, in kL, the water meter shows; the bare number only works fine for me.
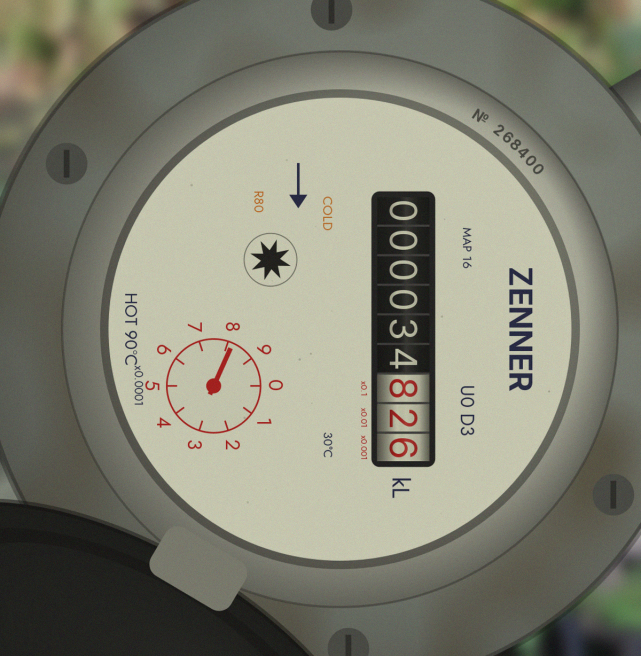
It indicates 34.8268
